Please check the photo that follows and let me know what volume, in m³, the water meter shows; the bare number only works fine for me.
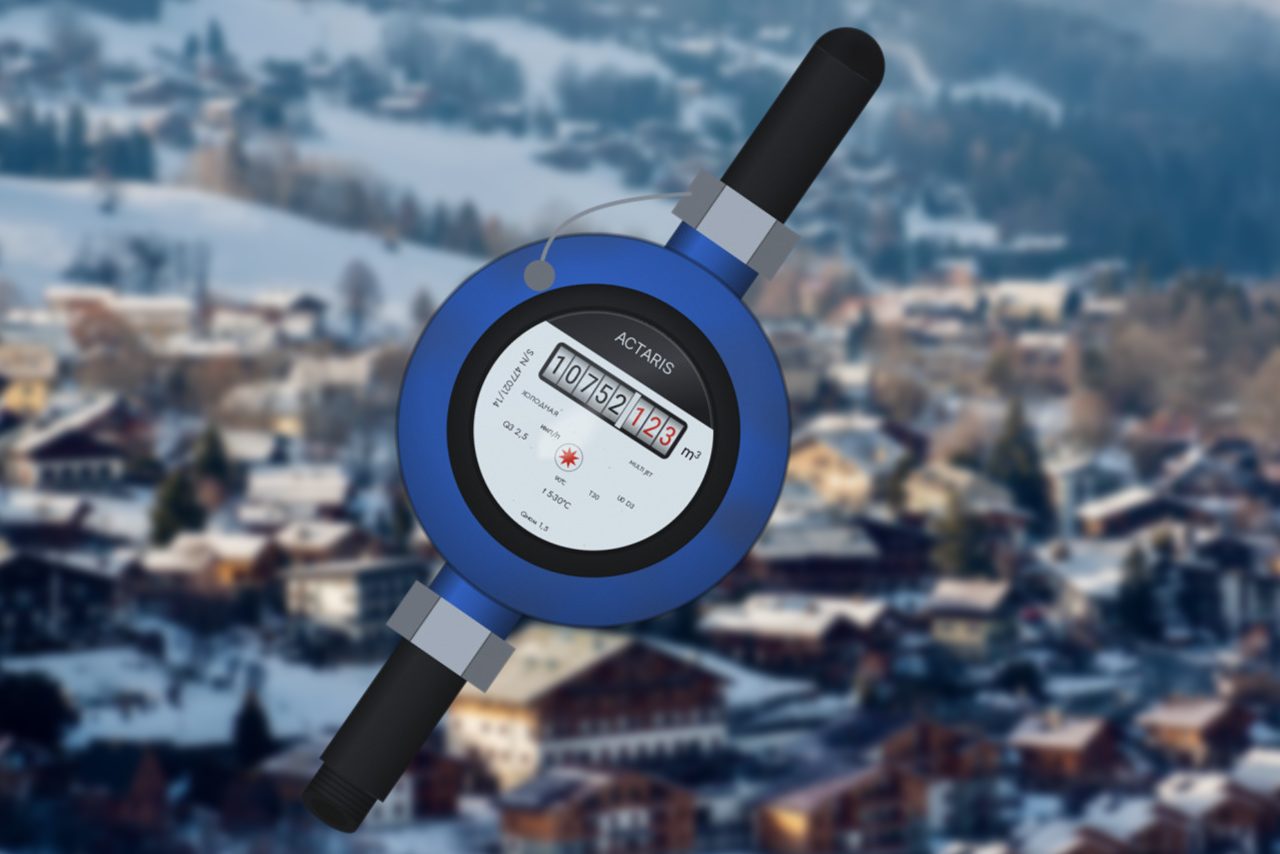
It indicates 10752.123
